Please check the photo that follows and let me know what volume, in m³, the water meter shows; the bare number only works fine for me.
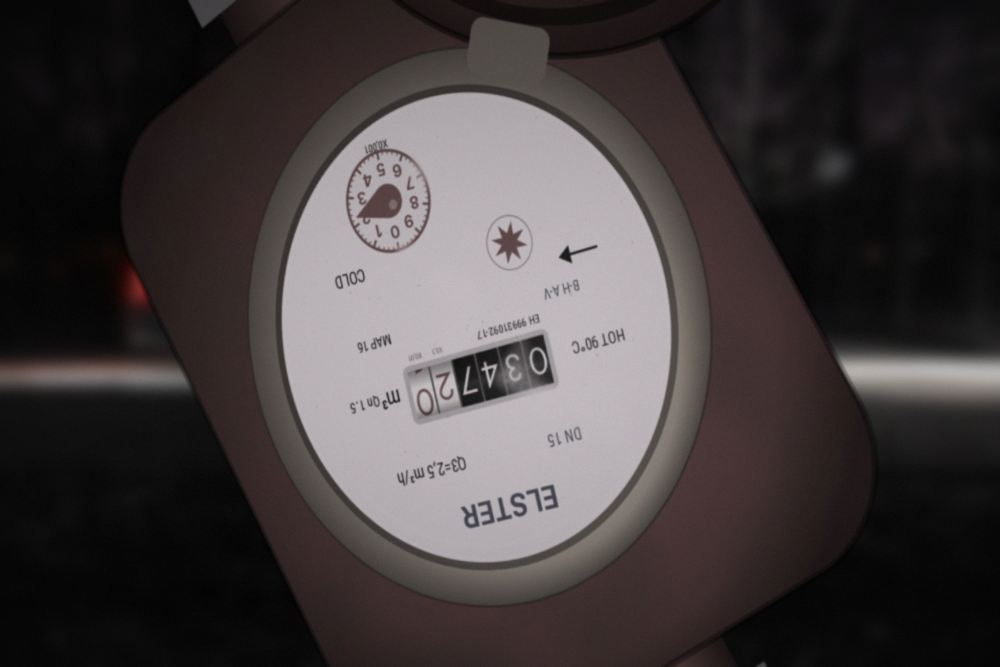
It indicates 347.202
